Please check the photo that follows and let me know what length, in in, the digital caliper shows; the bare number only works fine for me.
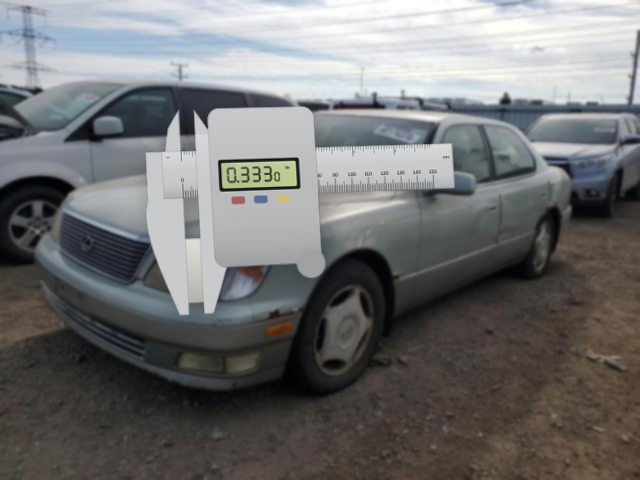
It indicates 0.3330
